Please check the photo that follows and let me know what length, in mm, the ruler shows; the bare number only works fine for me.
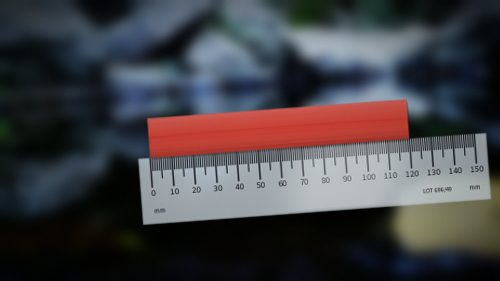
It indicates 120
